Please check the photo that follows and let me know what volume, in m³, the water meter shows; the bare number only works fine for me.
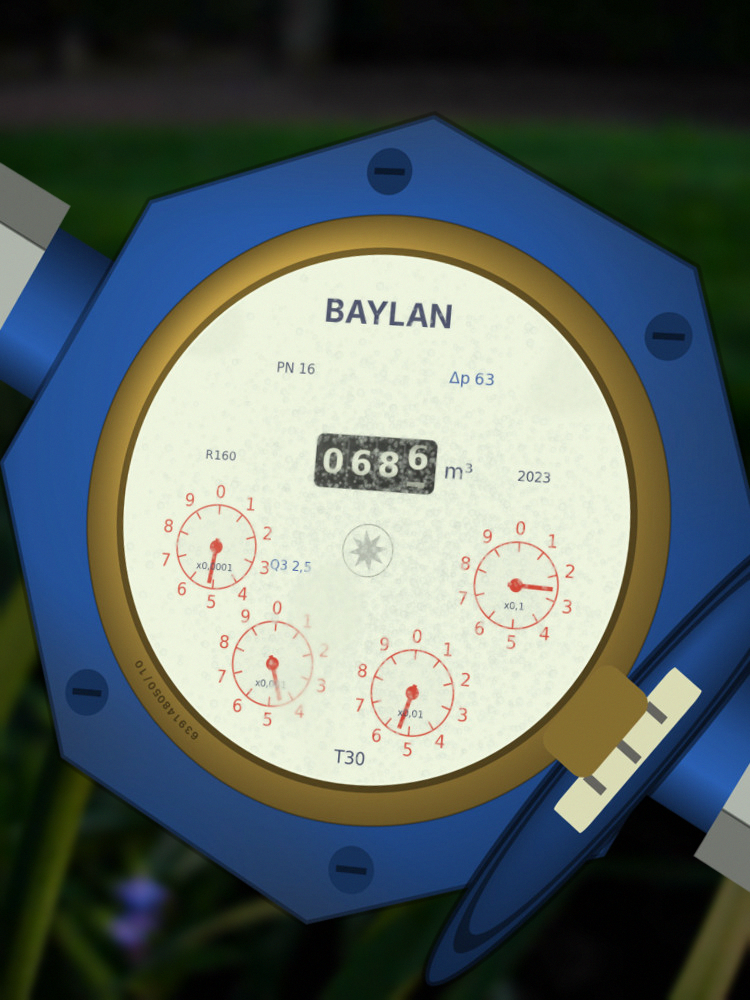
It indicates 686.2545
